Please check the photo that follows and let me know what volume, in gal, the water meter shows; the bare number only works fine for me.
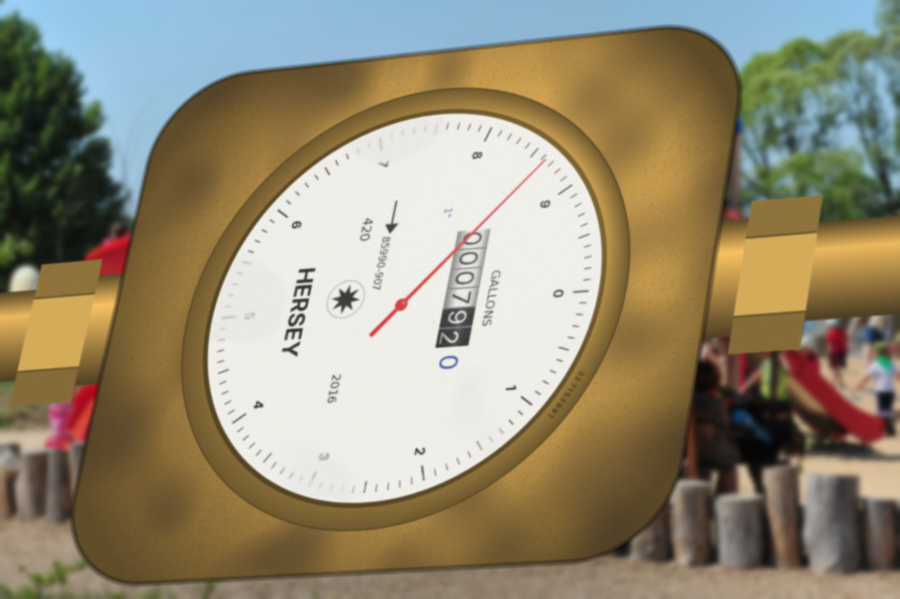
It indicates 7918.6
